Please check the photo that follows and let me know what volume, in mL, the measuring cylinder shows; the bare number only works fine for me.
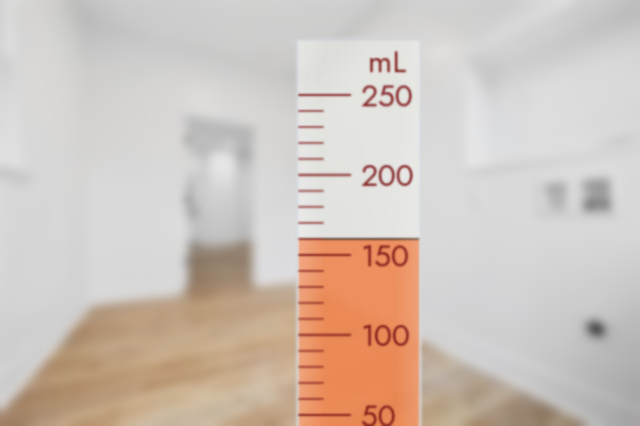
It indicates 160
